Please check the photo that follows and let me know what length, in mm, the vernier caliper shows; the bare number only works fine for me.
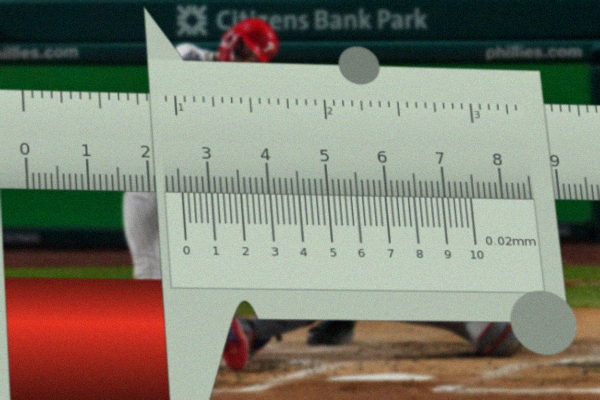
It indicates 25.5
